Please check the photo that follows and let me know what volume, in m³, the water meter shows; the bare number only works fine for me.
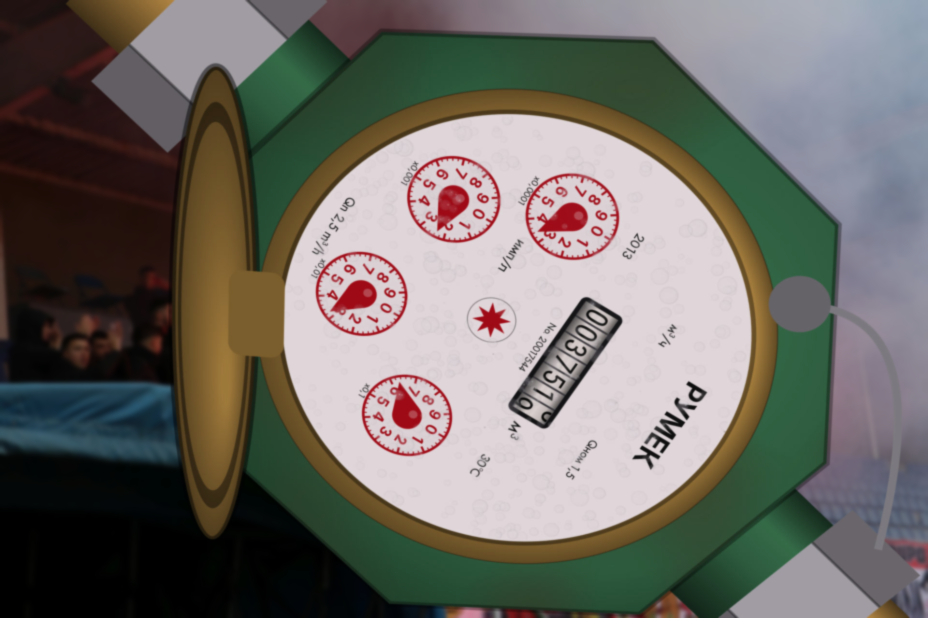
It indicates 37518.6323
